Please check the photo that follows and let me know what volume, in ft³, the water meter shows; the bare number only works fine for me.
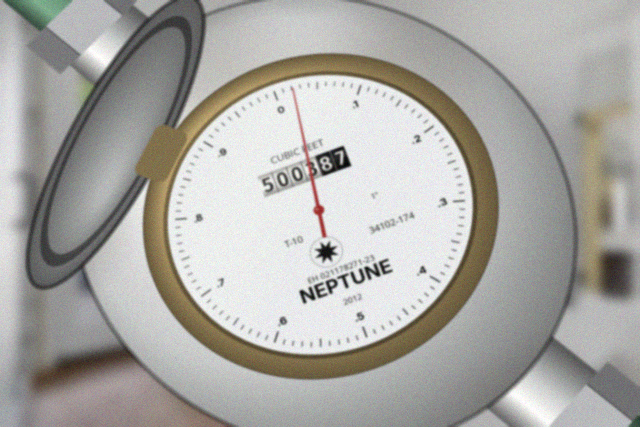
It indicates 500387.02
